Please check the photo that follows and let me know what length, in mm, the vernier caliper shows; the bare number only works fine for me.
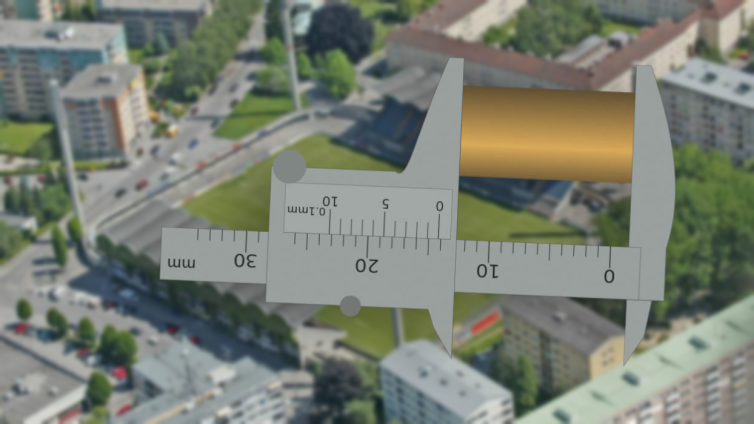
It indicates 14.2
